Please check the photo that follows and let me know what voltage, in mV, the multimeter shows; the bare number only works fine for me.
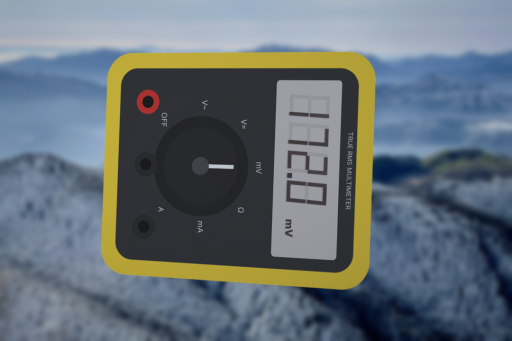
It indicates 172.0
